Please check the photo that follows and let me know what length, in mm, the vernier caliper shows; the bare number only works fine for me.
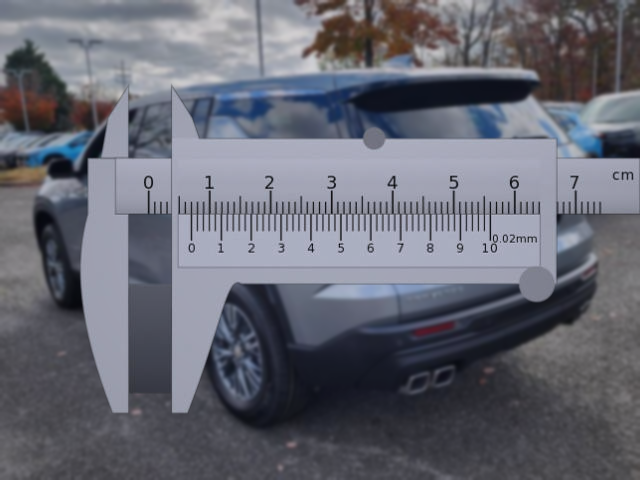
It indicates 7.0
